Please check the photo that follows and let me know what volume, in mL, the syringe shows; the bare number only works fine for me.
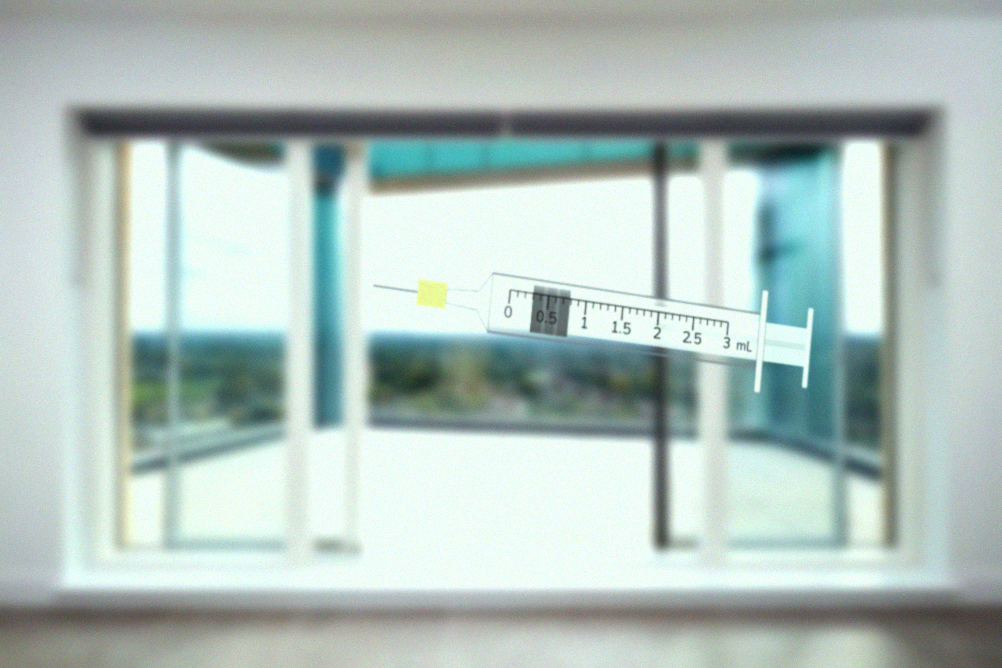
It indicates 0.3
